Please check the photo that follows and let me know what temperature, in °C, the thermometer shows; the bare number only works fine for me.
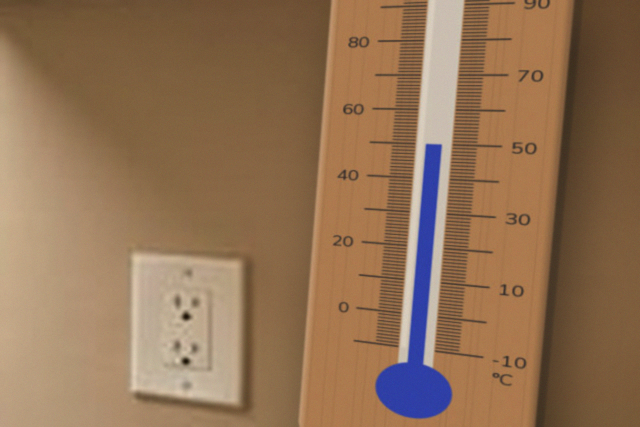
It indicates 50
